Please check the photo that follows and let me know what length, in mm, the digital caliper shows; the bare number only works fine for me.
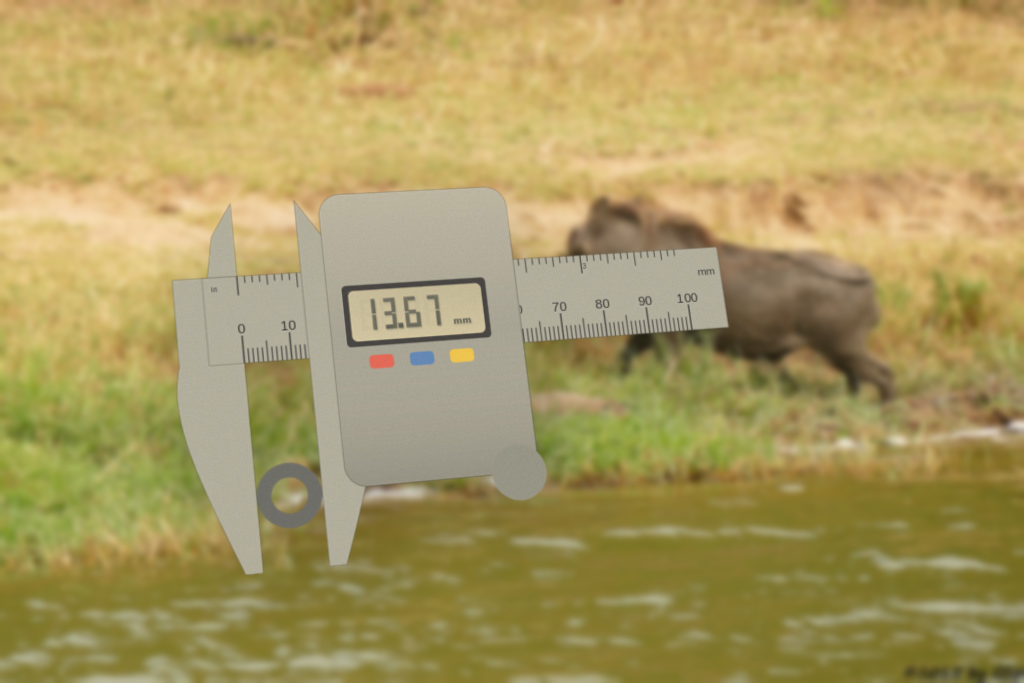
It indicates 13.67
